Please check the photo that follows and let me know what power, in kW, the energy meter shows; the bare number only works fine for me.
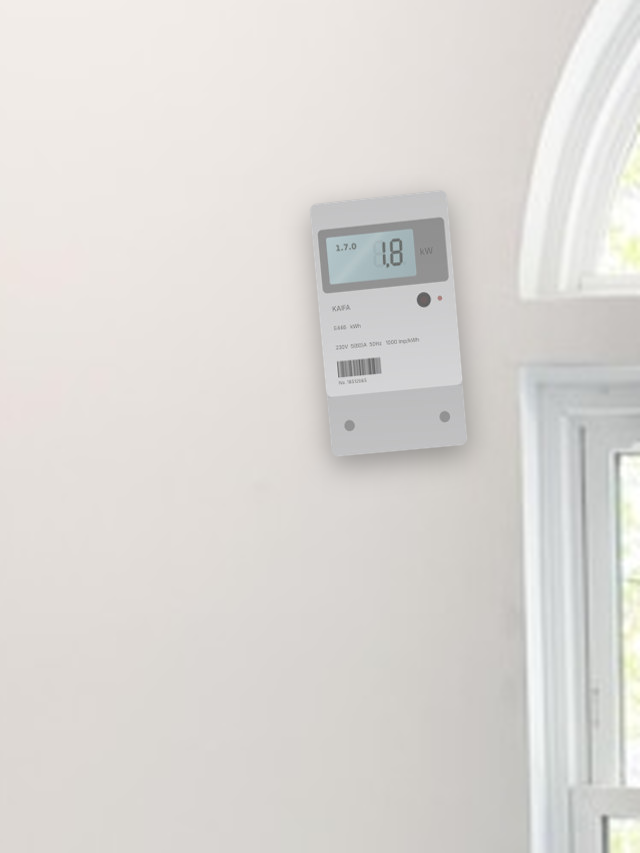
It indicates 1.8
